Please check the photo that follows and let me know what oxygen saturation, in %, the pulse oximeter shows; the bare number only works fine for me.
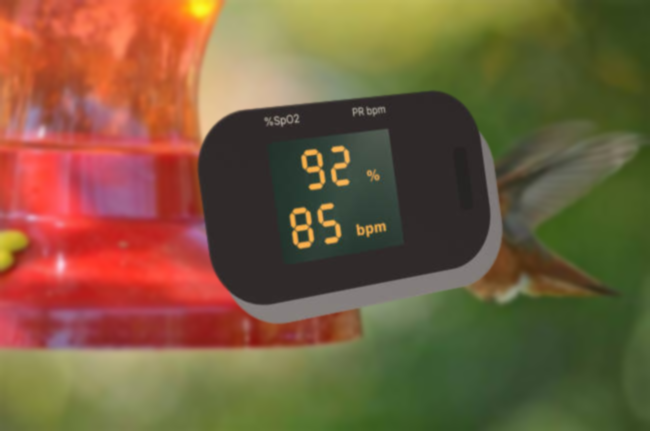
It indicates 92
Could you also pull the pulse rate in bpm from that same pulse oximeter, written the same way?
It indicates 85
